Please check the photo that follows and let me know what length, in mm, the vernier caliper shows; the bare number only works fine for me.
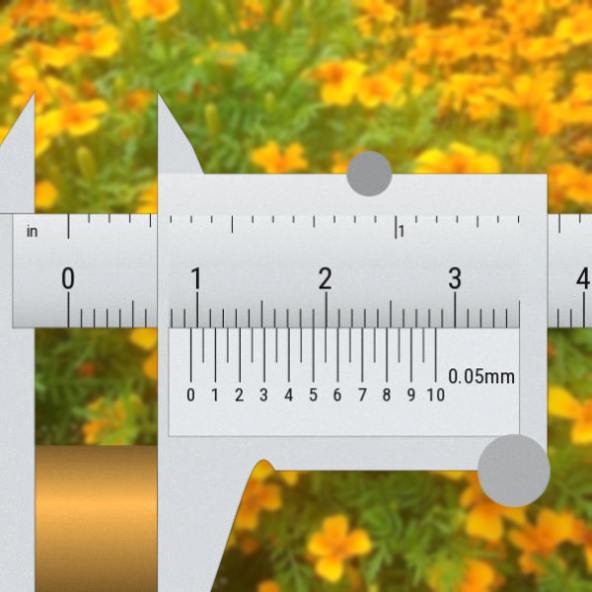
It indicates 9.5
